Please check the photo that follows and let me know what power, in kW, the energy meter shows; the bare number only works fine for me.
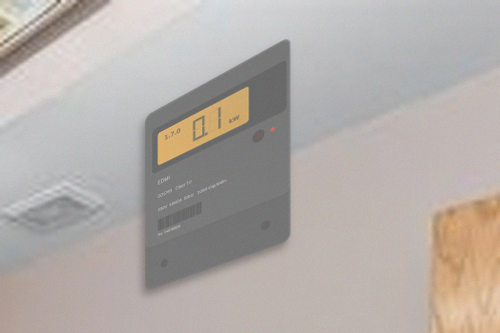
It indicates 0.1
